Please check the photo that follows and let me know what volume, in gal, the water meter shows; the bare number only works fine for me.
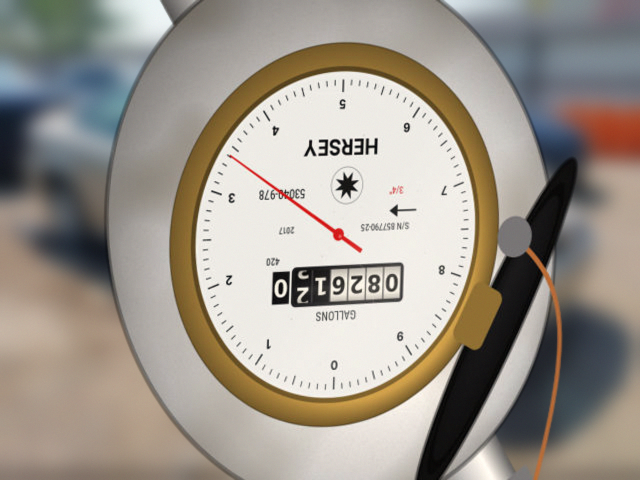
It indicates 826123.4
